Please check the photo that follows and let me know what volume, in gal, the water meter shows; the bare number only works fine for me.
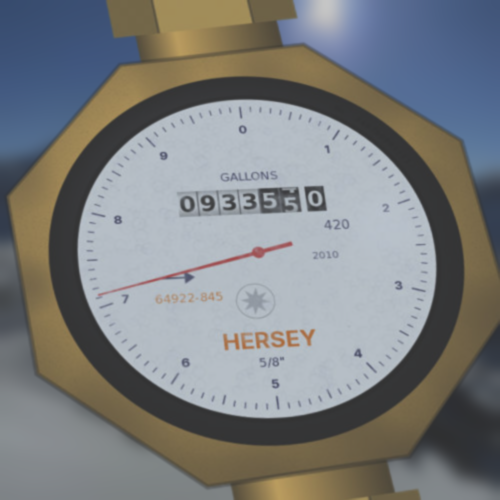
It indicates 933547.1
